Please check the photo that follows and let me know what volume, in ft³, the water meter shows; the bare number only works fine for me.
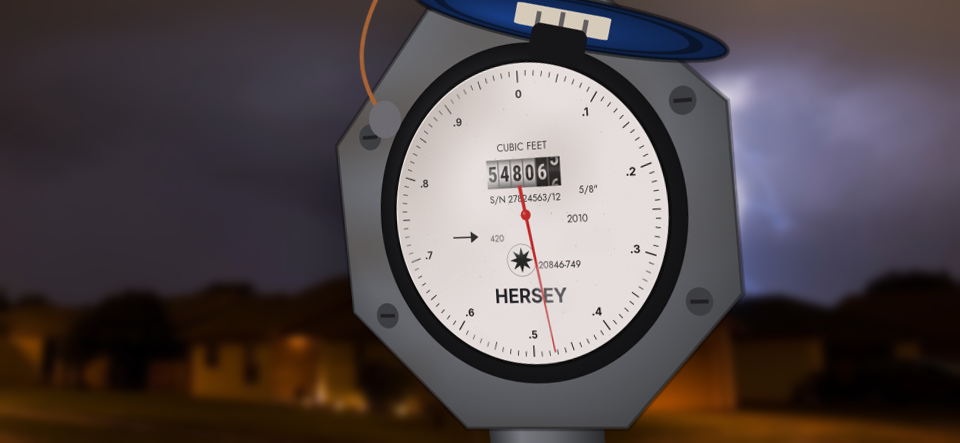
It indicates 548065.47
